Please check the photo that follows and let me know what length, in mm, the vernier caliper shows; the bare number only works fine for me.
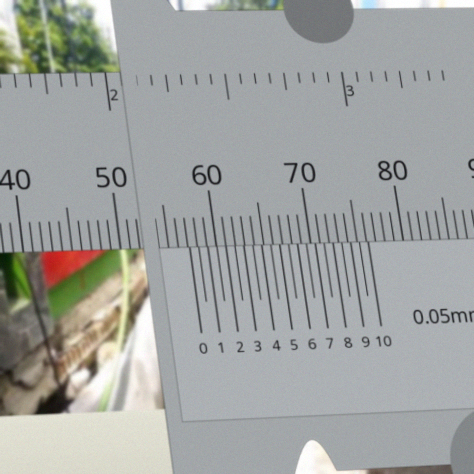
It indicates 57.2
